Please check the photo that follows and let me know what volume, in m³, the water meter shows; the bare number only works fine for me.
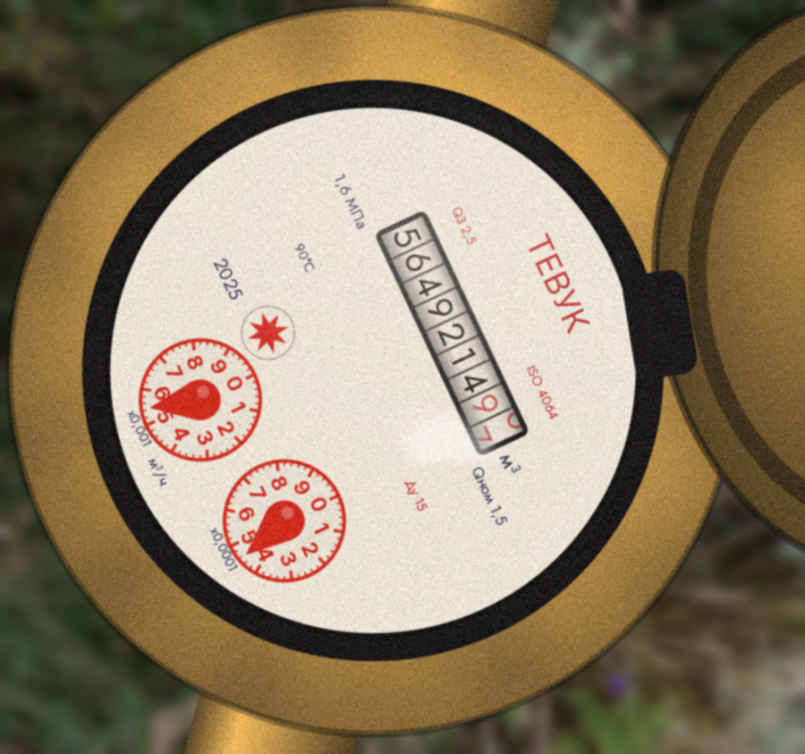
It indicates 5649214.9654
